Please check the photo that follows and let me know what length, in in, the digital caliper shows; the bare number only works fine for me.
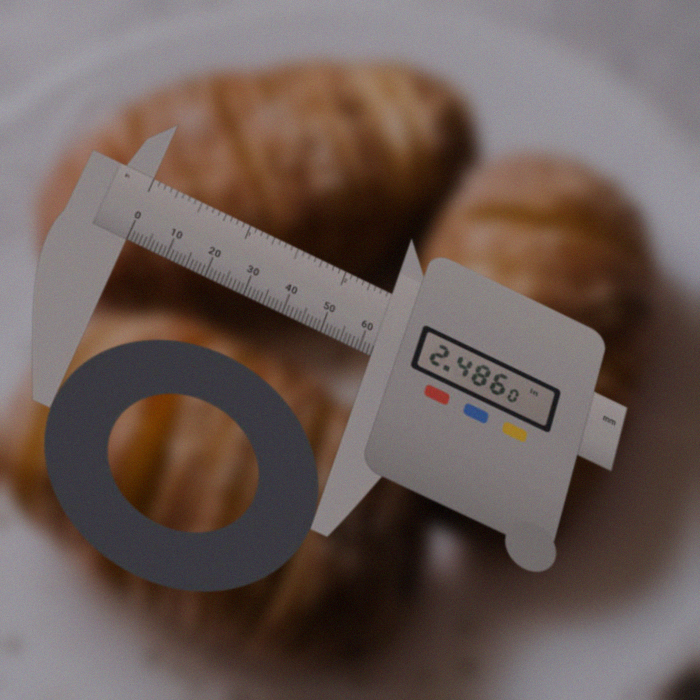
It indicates 2.4860
